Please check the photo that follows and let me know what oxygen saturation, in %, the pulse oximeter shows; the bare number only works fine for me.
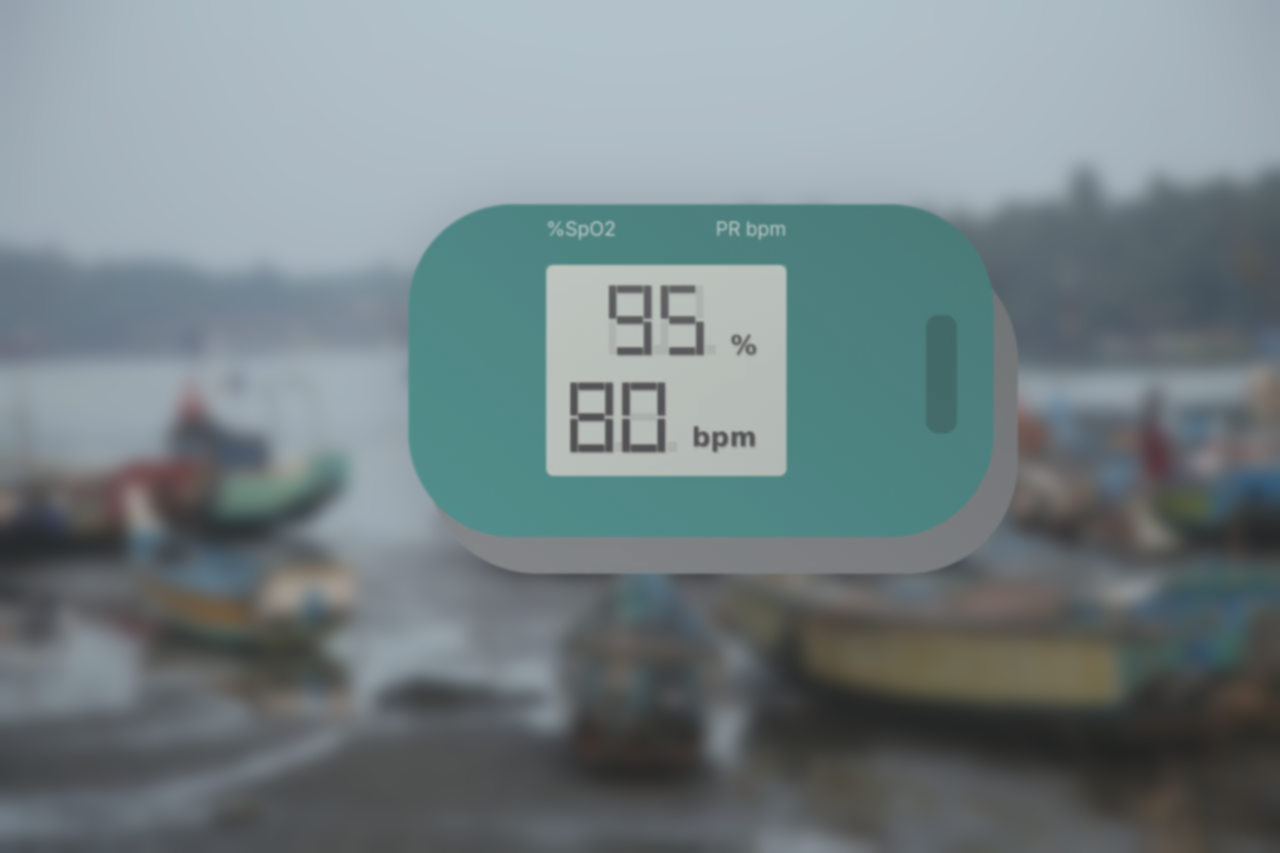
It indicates 95
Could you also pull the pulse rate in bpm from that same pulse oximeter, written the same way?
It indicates 80
